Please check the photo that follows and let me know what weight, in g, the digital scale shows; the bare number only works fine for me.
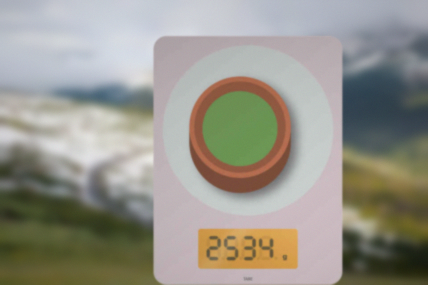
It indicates 2534
